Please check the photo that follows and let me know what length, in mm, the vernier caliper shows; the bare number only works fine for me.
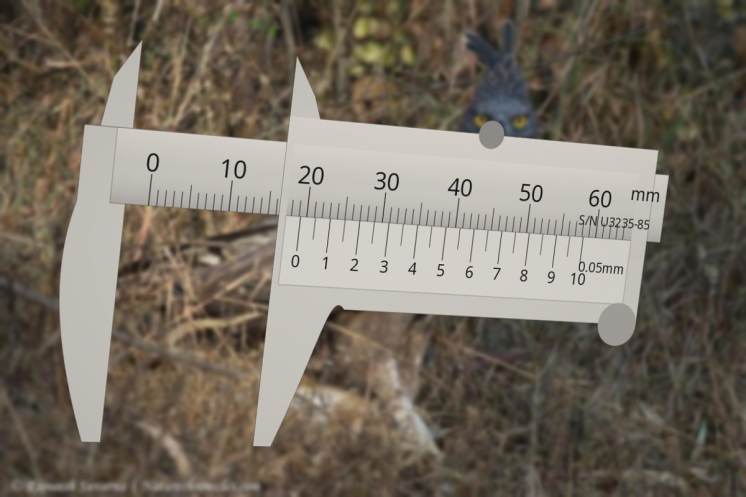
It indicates 19.2
